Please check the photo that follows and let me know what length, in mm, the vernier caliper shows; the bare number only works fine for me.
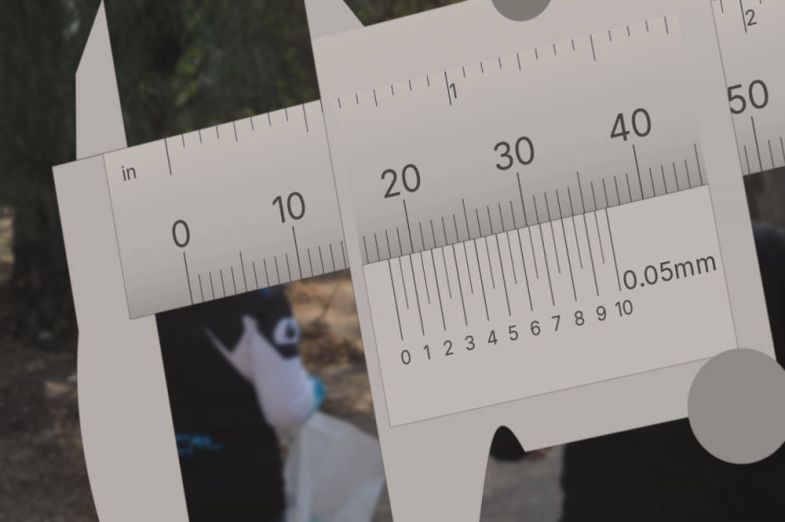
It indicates 17.8
